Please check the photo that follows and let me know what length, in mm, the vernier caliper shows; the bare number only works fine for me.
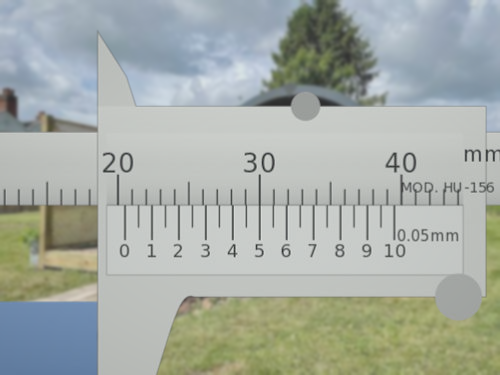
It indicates 20.5
